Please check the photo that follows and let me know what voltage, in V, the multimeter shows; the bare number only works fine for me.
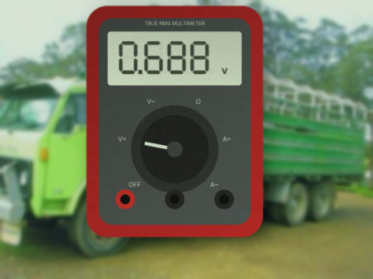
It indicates 0.688
